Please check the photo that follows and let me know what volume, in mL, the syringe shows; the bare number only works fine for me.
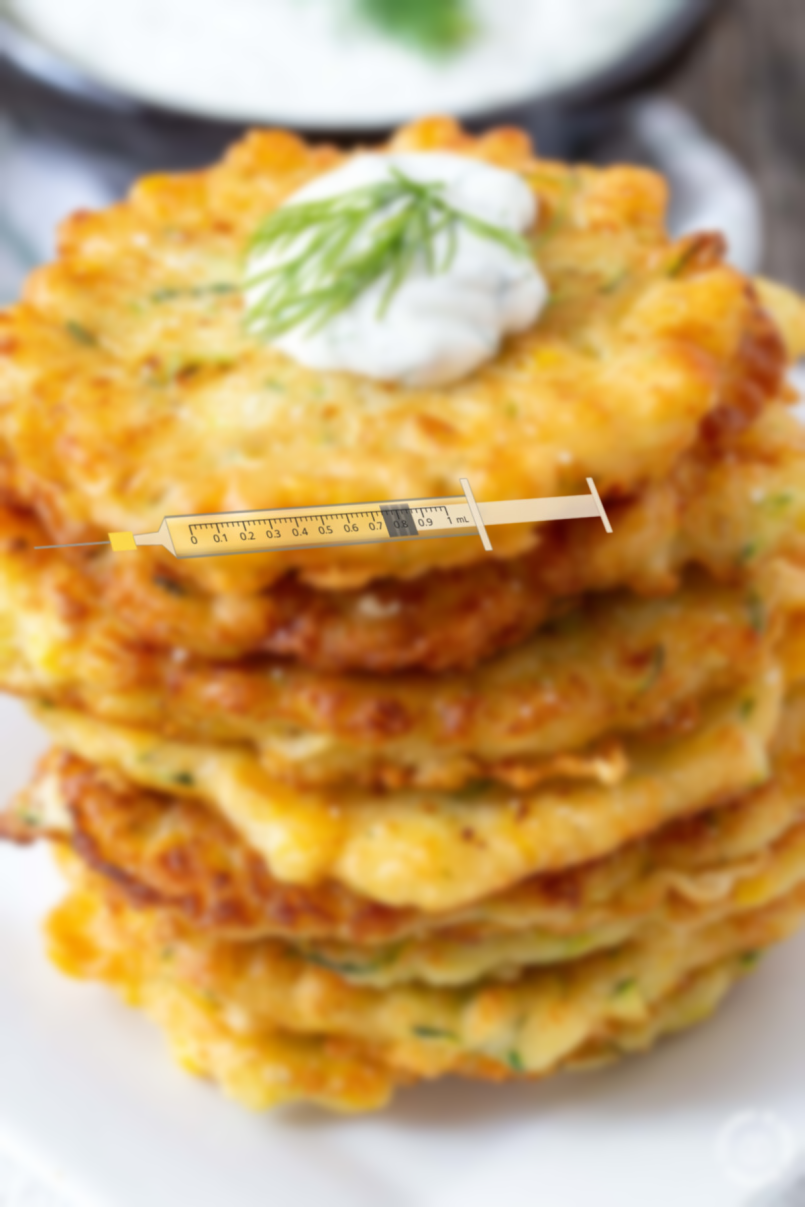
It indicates 0.74
